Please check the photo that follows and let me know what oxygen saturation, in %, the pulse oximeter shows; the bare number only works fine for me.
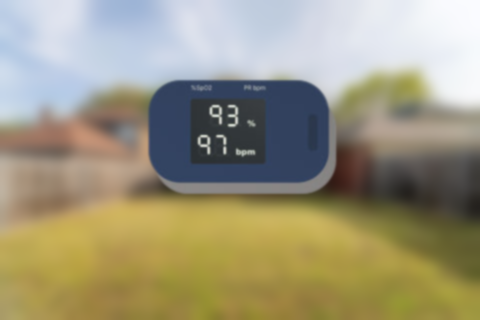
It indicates 93
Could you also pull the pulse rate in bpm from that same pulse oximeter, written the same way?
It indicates 97
